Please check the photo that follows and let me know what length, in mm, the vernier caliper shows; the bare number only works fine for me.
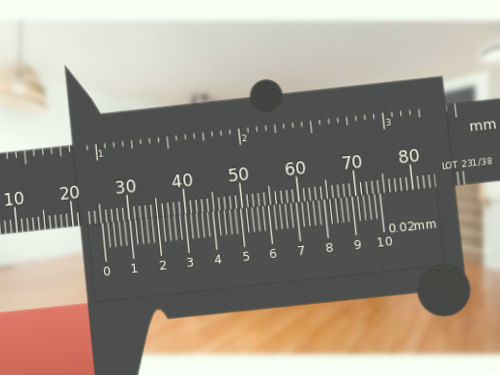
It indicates 25.2
